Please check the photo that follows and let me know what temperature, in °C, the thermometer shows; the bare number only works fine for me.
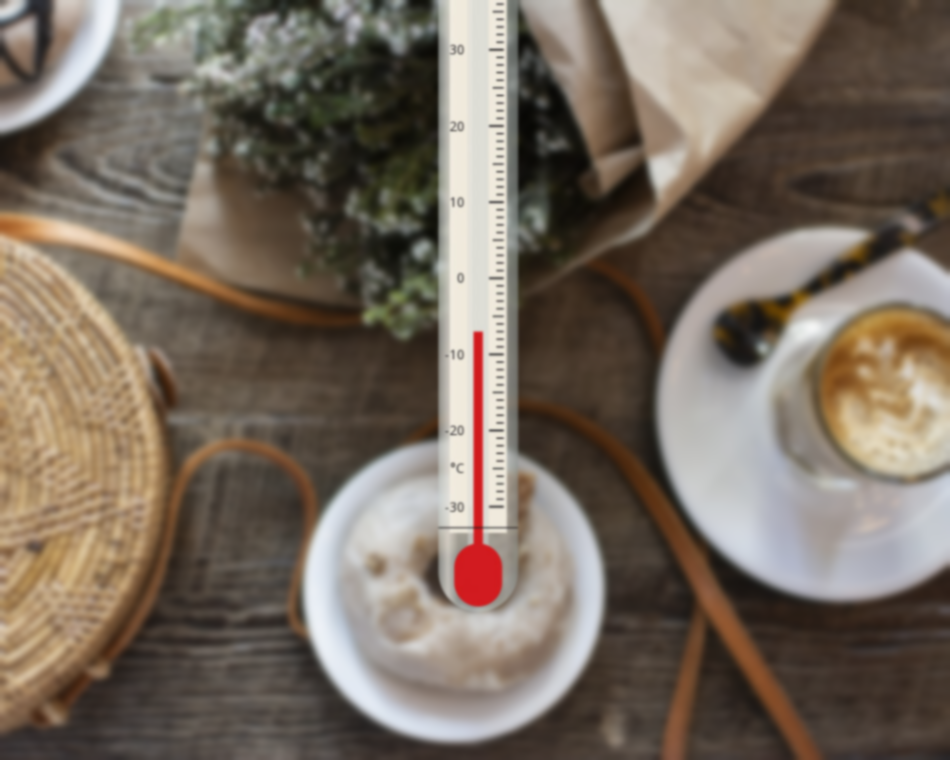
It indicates -7
